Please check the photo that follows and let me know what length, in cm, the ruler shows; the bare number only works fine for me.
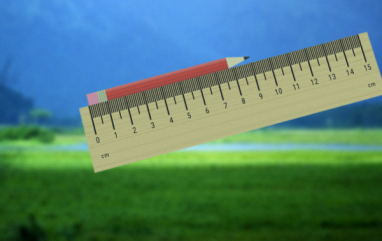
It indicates 9
